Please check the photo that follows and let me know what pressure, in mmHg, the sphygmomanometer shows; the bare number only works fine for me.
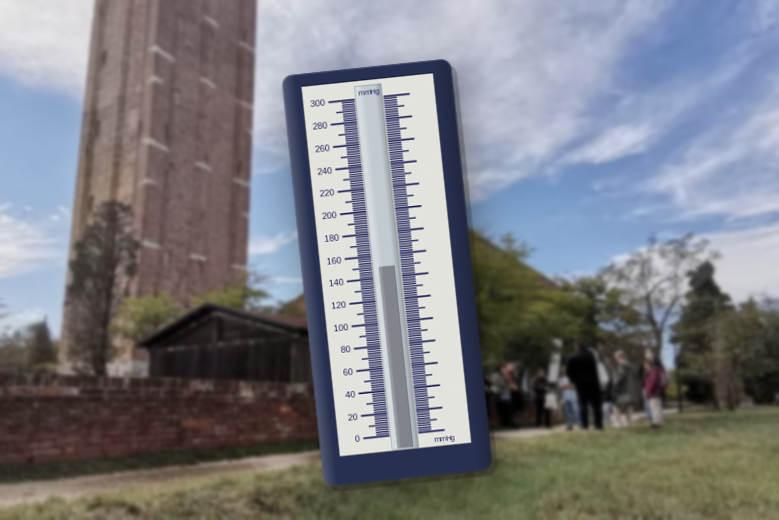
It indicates 150
